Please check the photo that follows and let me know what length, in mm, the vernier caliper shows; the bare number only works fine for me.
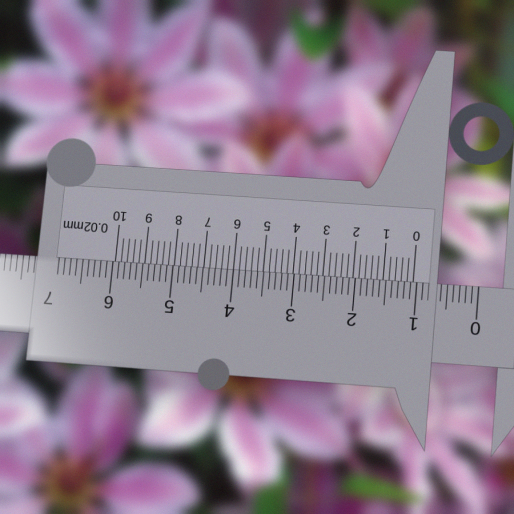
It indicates 10.6
